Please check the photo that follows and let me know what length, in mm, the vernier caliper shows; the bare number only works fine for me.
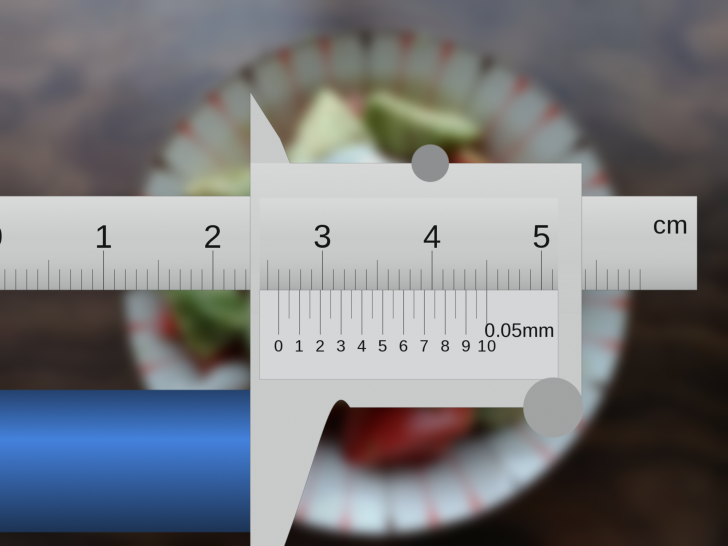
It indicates 26.0
